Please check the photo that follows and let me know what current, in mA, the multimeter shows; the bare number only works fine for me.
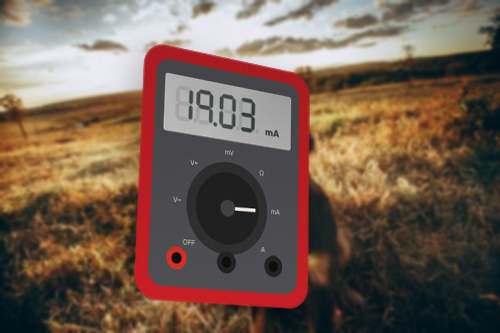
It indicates 19.03
